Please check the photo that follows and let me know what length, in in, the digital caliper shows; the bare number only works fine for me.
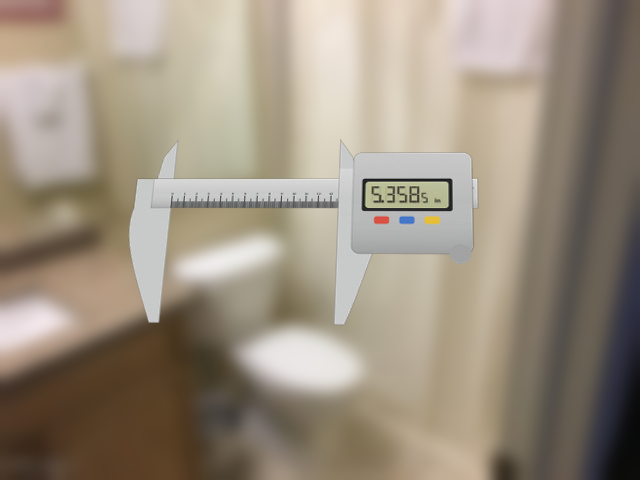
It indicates 5.3585
